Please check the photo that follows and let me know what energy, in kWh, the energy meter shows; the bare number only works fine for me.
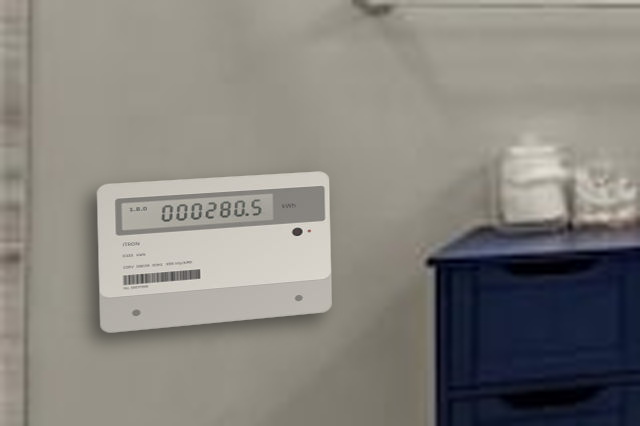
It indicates 280.5
